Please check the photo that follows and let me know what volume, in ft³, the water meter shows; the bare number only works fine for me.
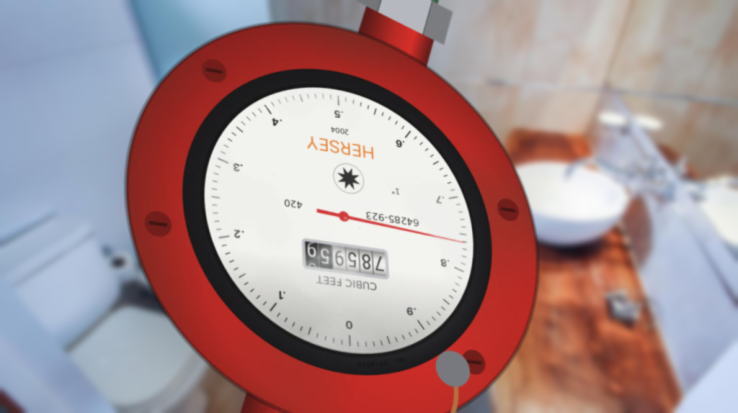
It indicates 785958.76
